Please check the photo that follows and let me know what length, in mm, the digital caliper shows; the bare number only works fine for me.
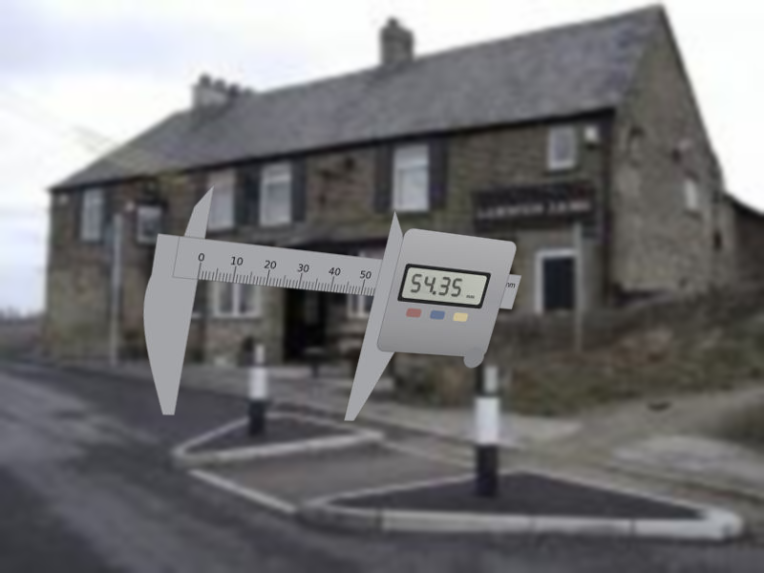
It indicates 54.35
